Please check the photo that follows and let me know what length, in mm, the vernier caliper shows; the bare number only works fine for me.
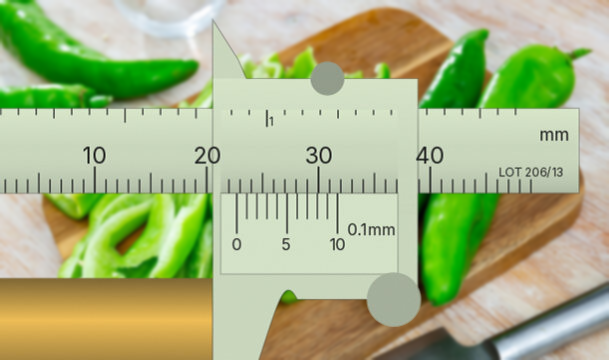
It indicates 22.7
